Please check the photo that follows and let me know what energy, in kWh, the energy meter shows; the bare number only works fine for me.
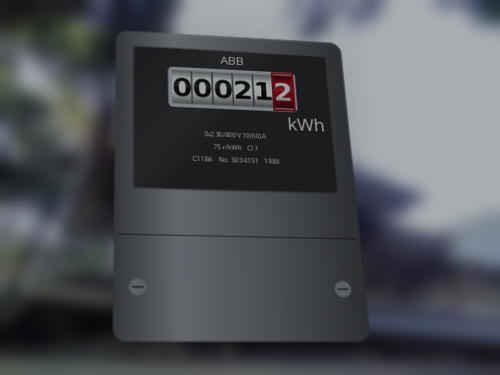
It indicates 21.2
